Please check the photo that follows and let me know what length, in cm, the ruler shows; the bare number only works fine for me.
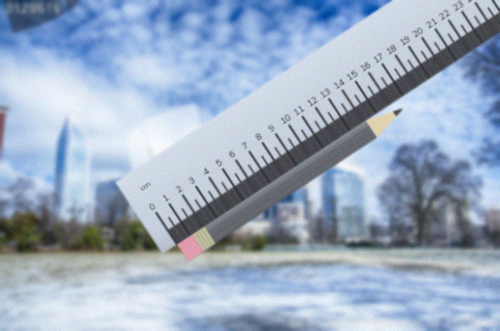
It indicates 16.5
